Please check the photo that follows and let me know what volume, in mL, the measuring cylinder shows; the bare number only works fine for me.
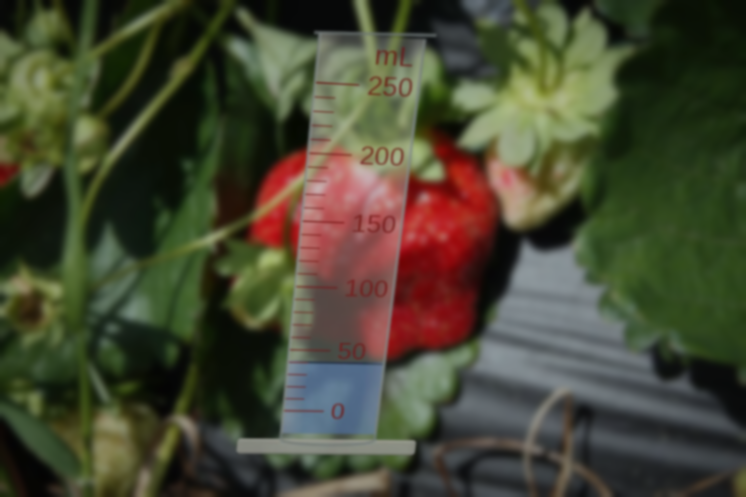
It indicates 40
